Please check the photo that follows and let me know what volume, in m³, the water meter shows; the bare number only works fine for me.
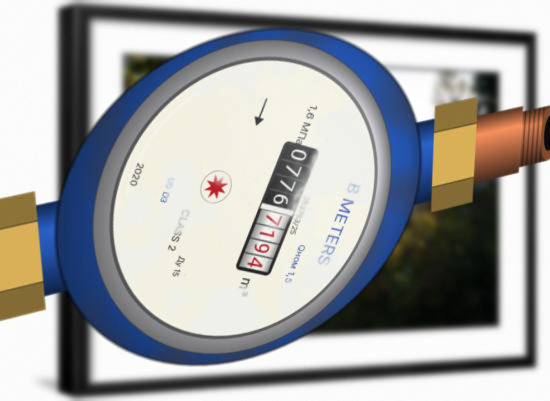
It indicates 776.7194
